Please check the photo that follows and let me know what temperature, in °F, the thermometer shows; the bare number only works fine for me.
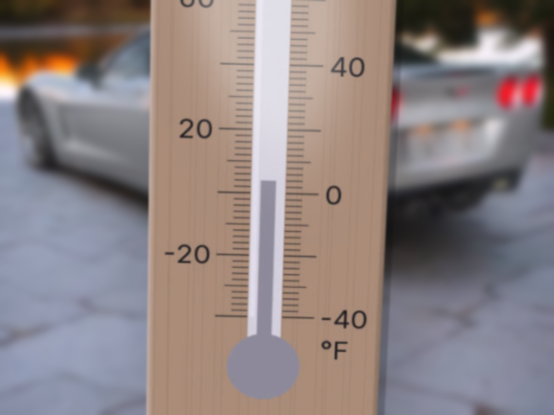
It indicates 4
